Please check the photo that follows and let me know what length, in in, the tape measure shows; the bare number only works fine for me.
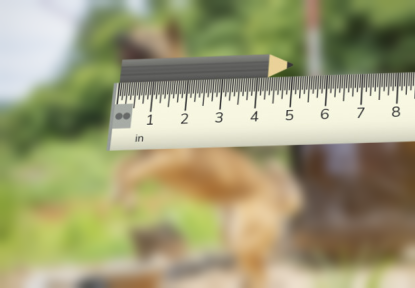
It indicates 5
